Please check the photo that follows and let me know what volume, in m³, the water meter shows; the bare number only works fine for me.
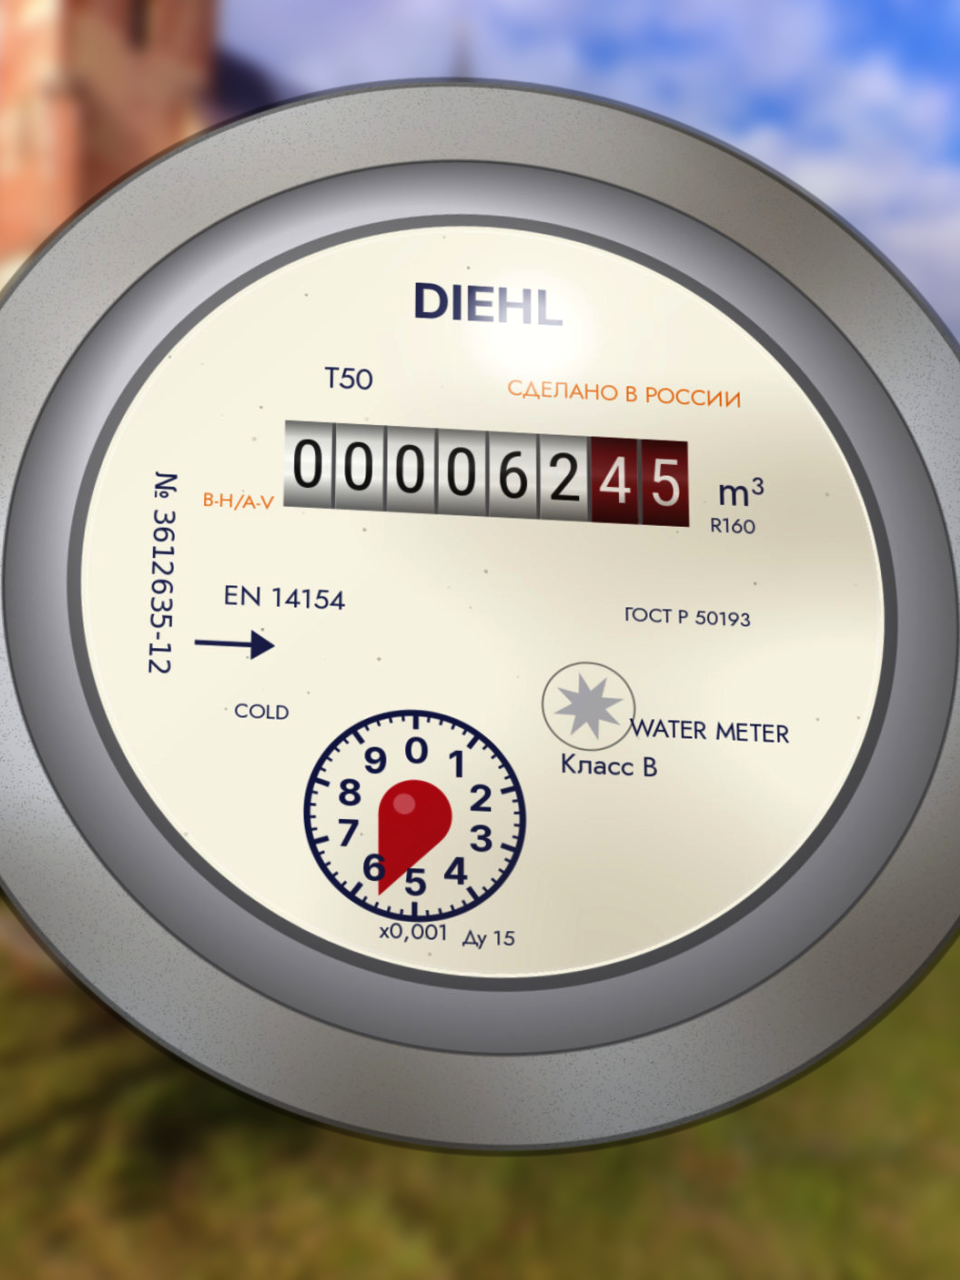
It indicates 62.455
